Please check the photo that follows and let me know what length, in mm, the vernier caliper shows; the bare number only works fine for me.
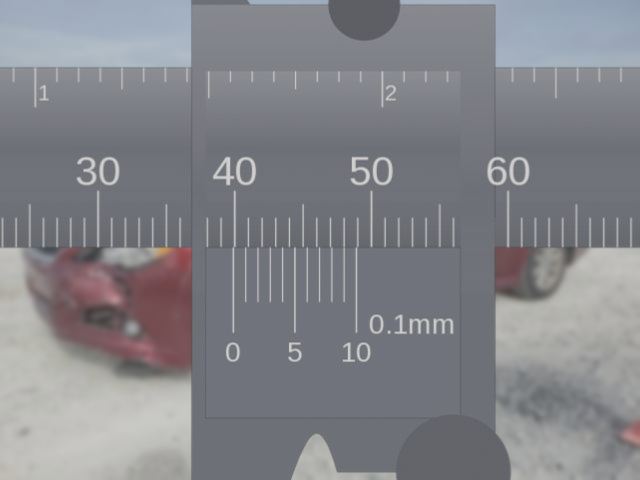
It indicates 39.9
